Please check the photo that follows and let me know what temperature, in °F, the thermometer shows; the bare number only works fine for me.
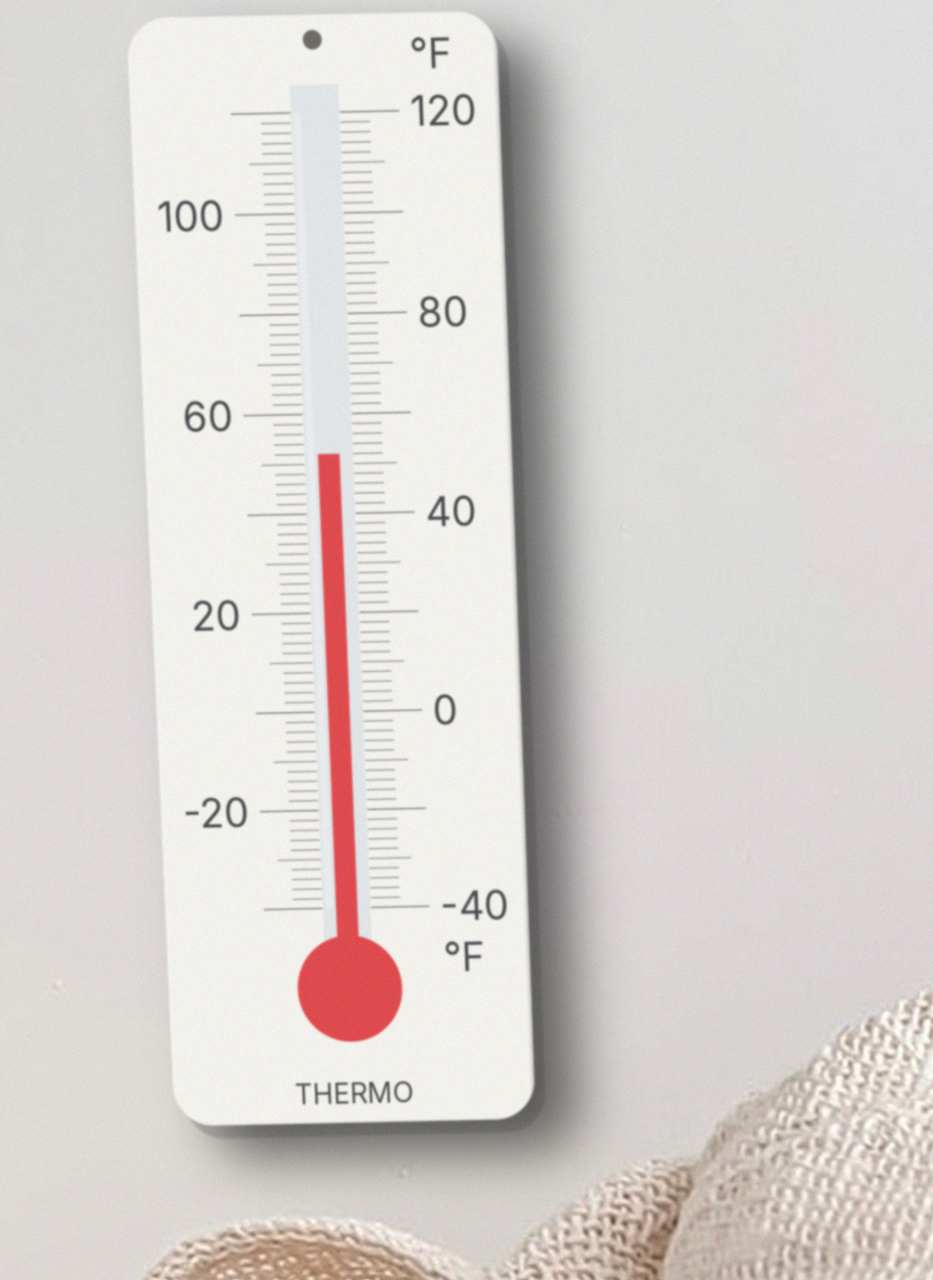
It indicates 52
